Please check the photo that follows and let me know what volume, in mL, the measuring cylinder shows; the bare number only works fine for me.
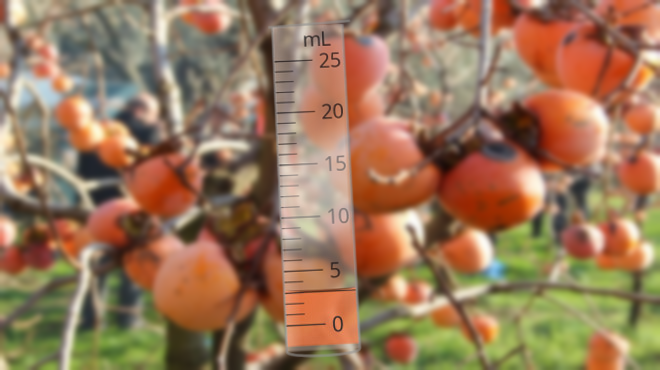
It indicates 3
